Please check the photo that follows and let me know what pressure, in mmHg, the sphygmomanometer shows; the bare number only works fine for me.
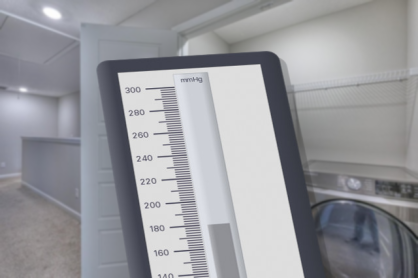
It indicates 180
